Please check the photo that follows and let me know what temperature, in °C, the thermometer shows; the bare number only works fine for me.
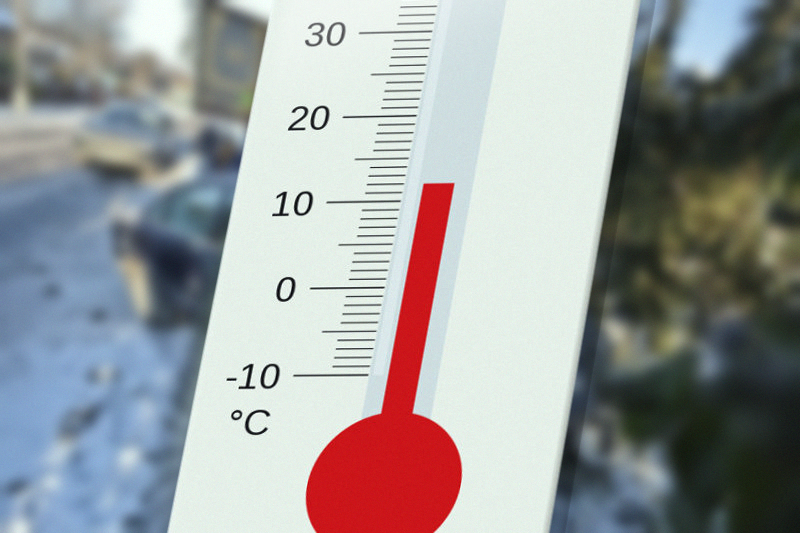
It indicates 12
